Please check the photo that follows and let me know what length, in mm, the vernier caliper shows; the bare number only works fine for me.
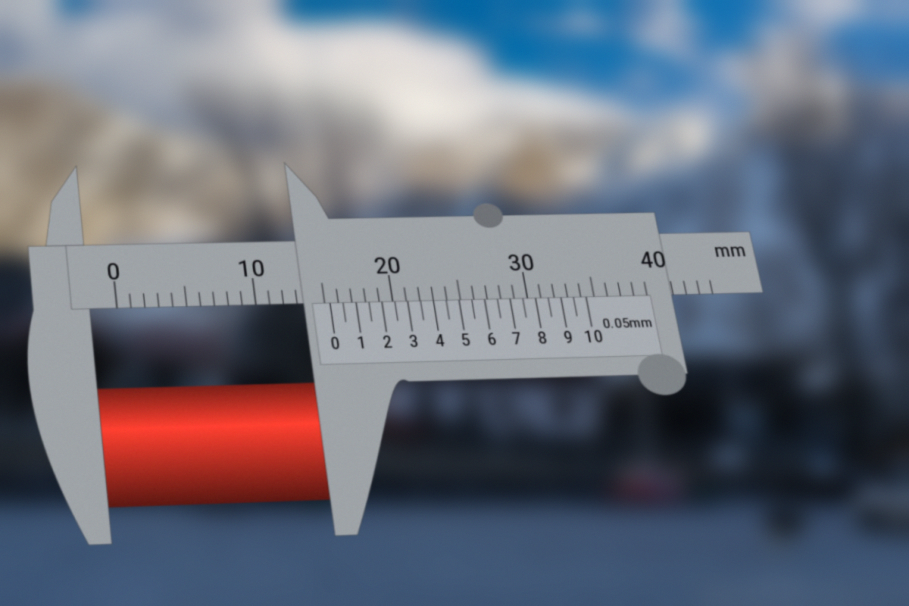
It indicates 15.4
